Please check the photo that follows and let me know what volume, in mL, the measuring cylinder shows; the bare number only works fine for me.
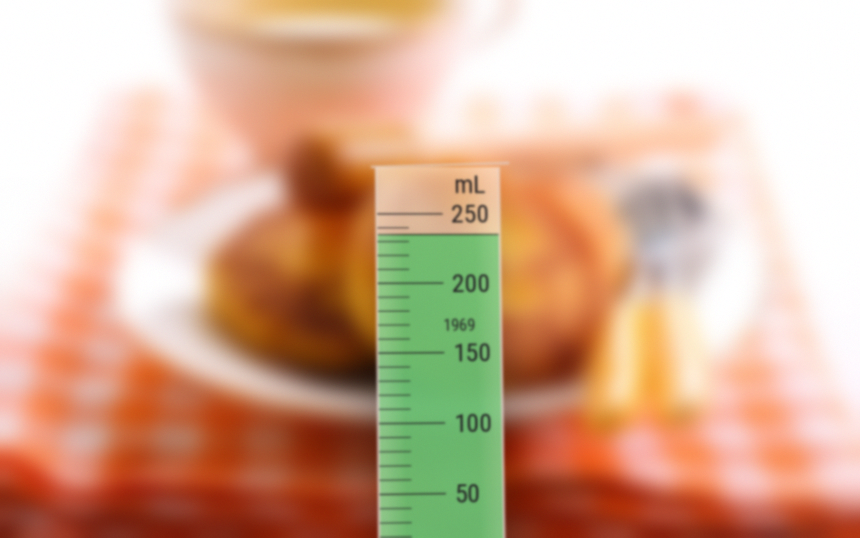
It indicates 235
